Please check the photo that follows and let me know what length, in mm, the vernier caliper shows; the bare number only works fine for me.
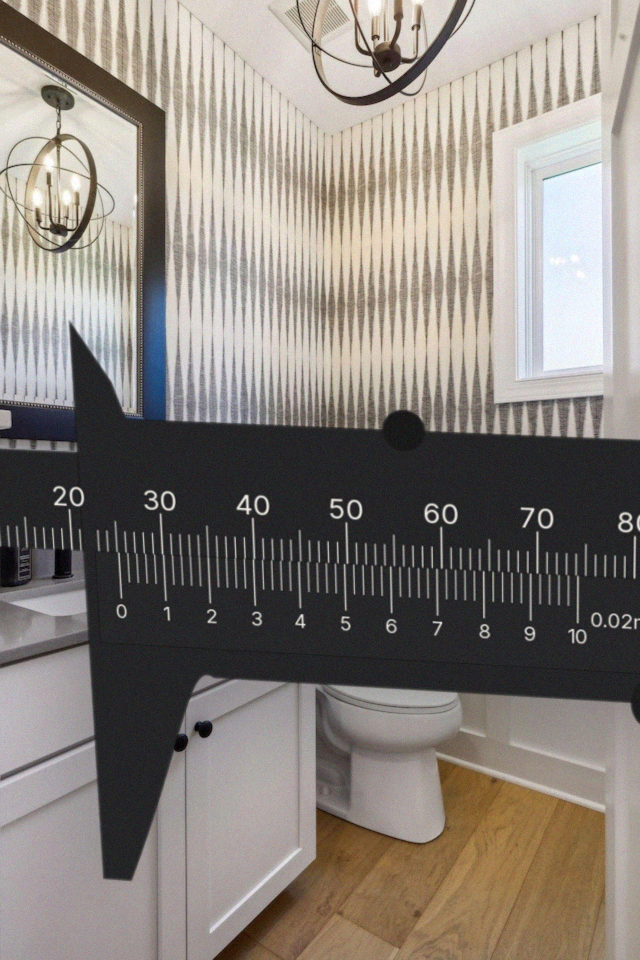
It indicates 25.2
